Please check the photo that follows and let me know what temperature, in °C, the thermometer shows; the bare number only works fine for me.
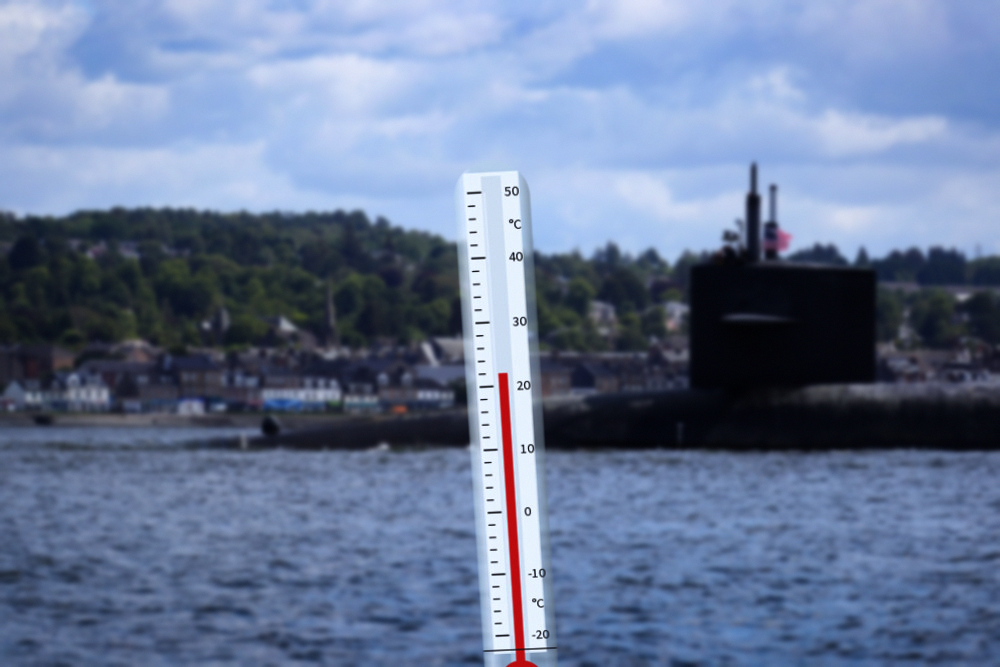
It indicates 22
